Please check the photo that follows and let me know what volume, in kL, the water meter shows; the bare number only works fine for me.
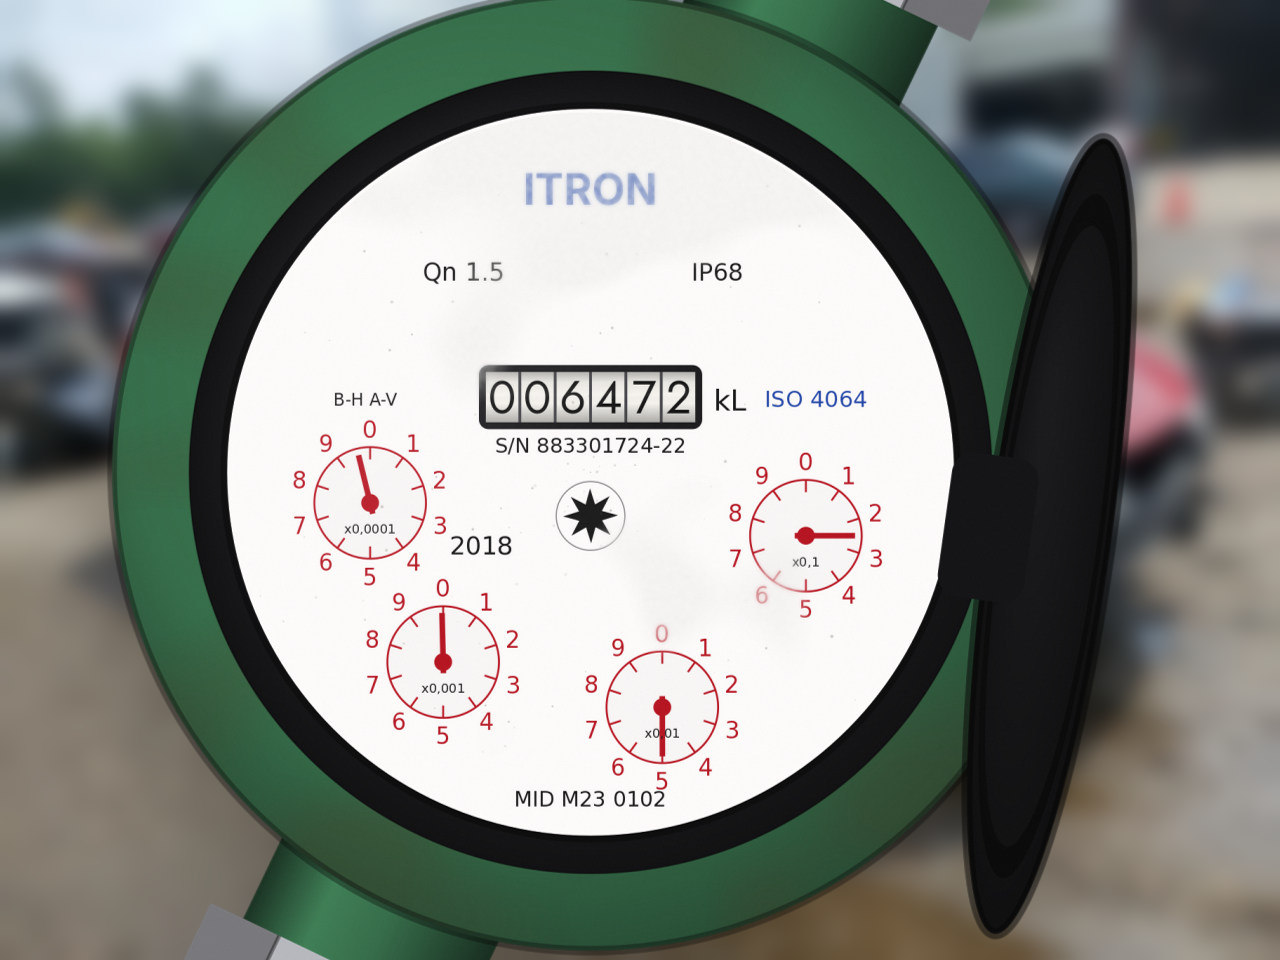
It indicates 6472.2499
